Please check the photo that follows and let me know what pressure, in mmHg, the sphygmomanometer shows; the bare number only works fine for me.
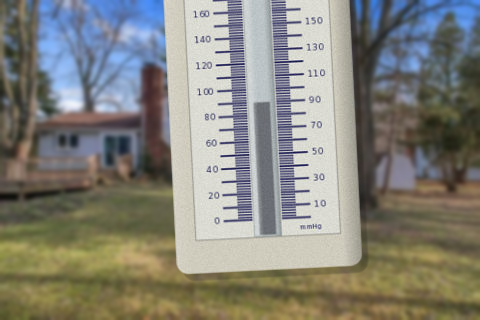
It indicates 90
